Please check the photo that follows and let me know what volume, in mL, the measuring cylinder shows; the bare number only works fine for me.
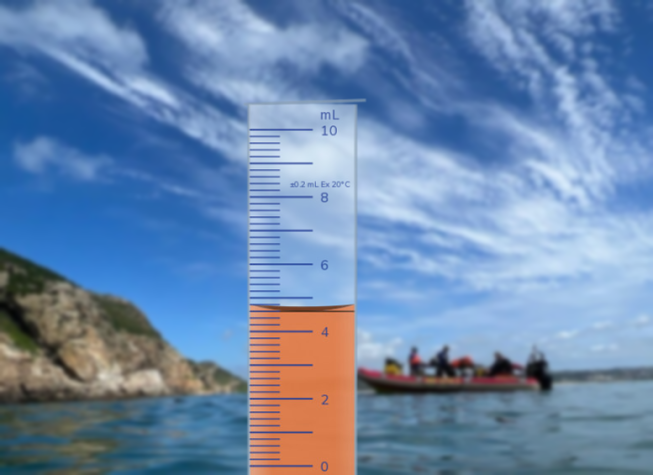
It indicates 4.6
